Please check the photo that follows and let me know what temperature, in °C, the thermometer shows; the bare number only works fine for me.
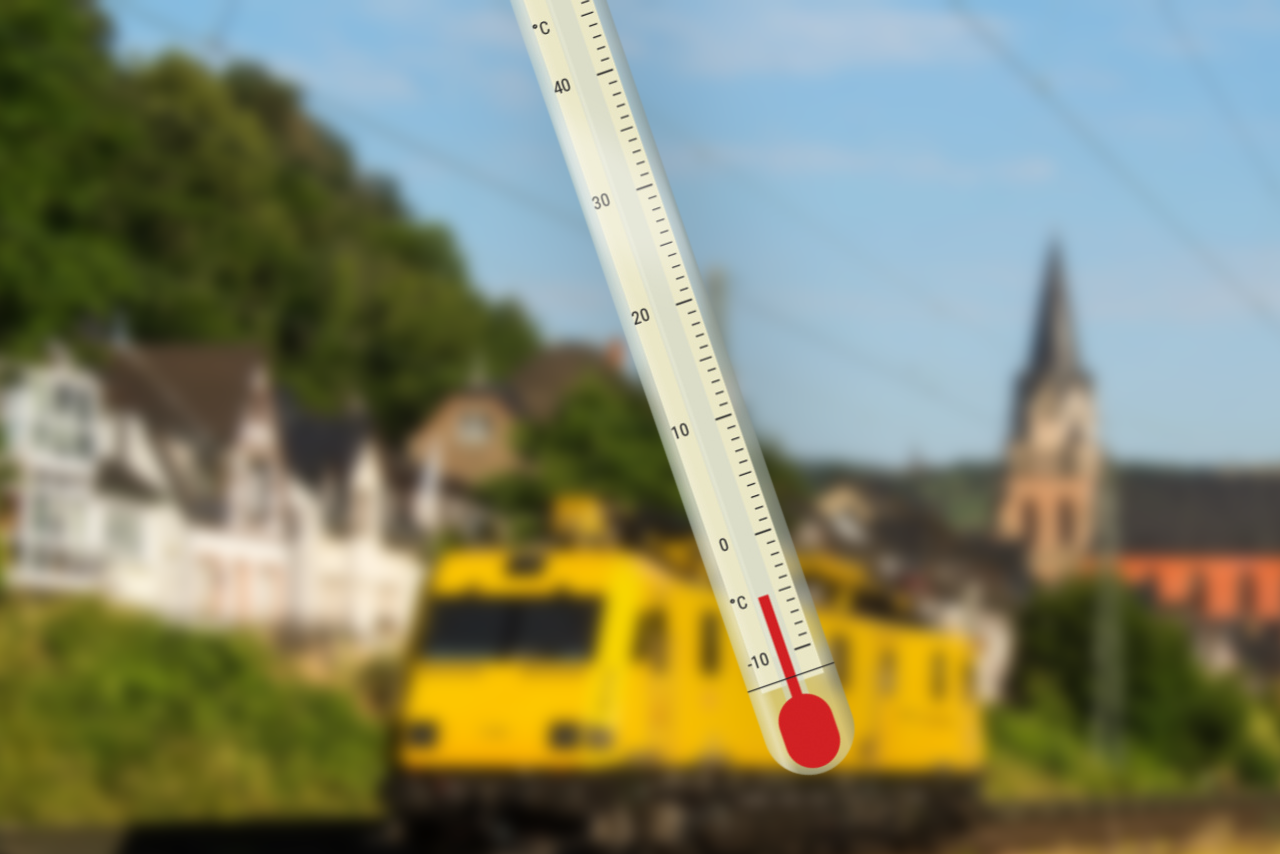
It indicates -5
